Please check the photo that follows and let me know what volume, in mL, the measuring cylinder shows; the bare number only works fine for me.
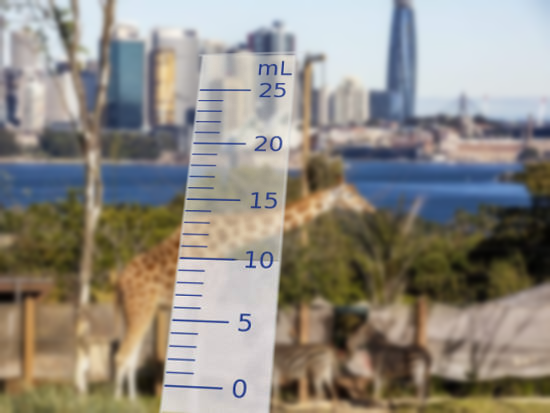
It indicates 10
